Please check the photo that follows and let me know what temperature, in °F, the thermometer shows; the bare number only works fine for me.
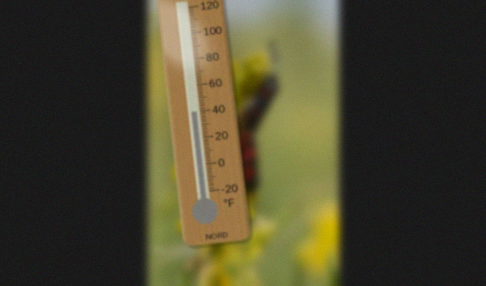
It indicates 40
